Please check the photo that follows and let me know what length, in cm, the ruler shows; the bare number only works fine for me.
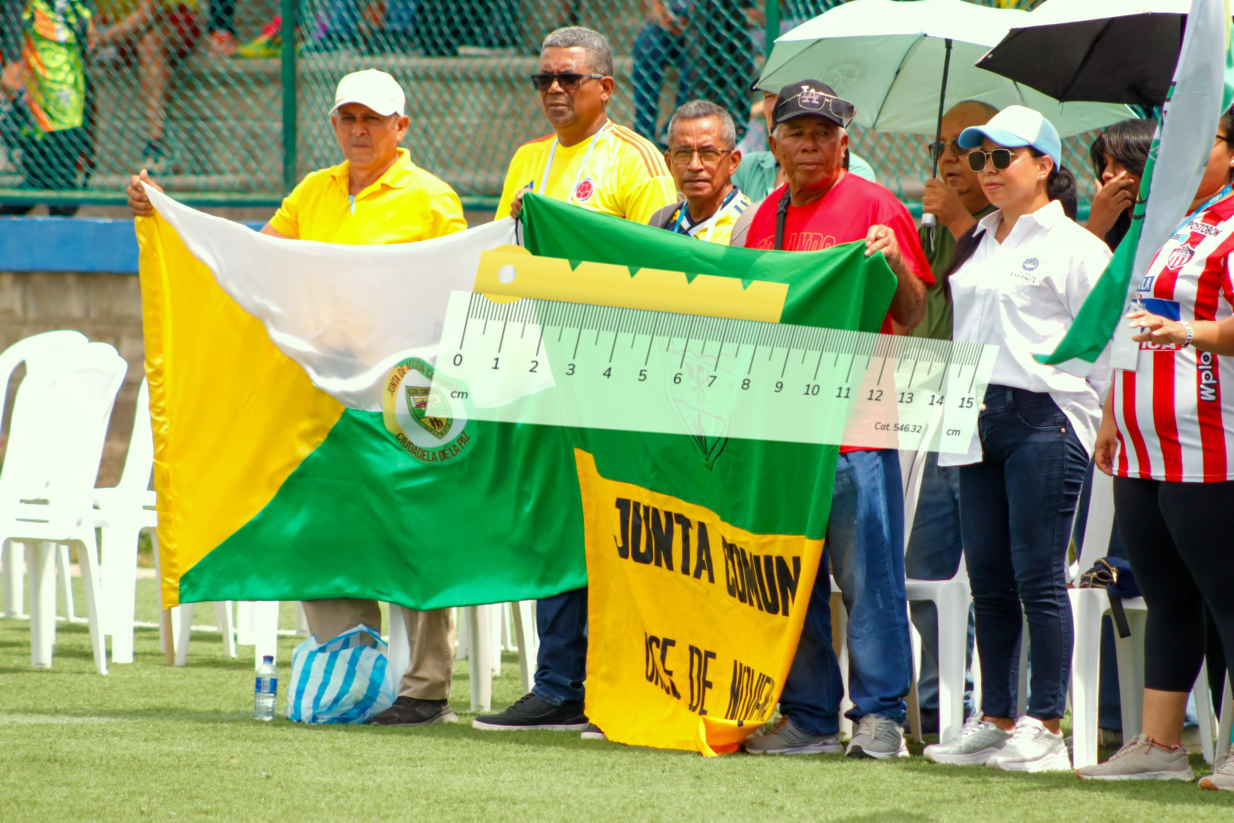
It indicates 8.5
